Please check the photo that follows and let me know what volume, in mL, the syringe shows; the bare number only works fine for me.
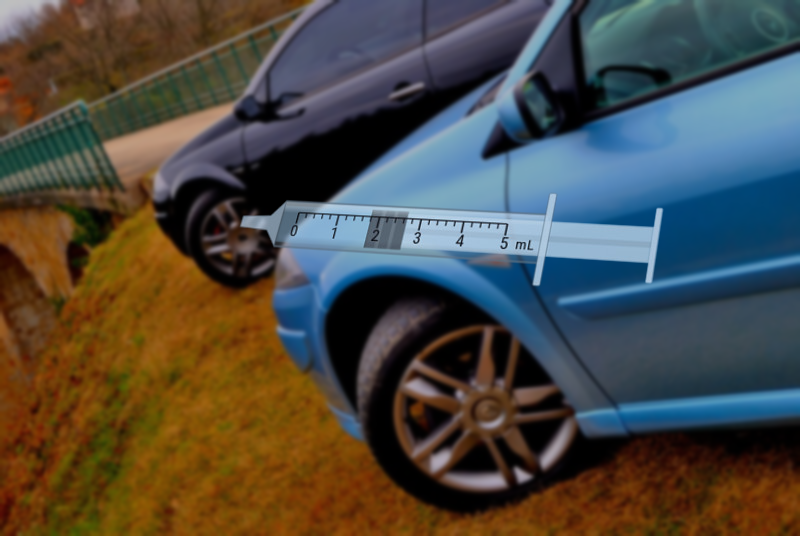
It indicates 1.8
